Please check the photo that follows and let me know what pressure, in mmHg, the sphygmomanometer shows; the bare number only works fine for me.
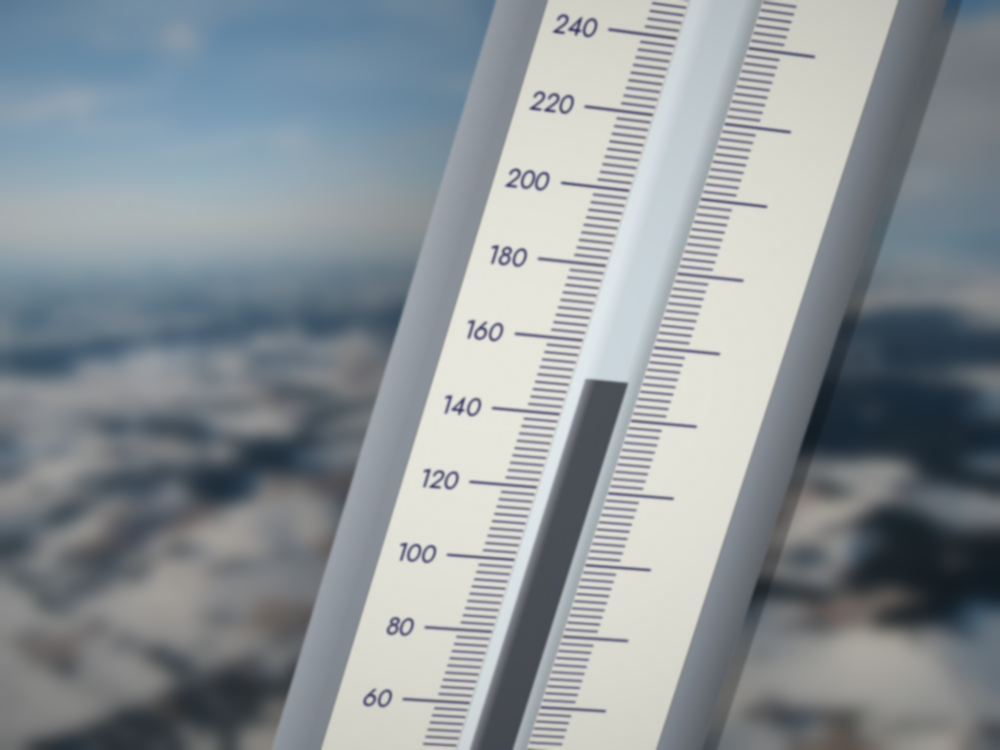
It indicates 150
